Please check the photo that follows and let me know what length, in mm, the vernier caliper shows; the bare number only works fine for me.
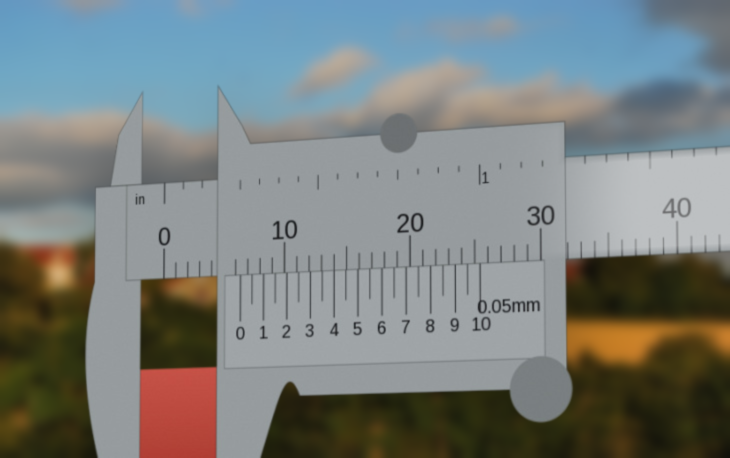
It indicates 6.4
